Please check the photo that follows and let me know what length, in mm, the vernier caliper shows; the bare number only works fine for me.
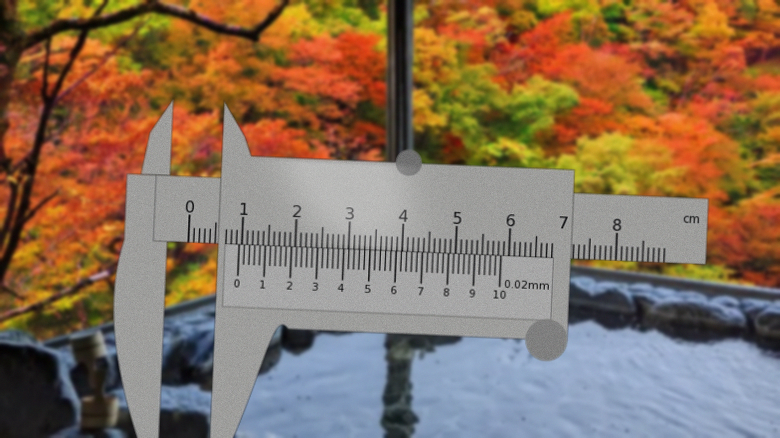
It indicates 9.5
